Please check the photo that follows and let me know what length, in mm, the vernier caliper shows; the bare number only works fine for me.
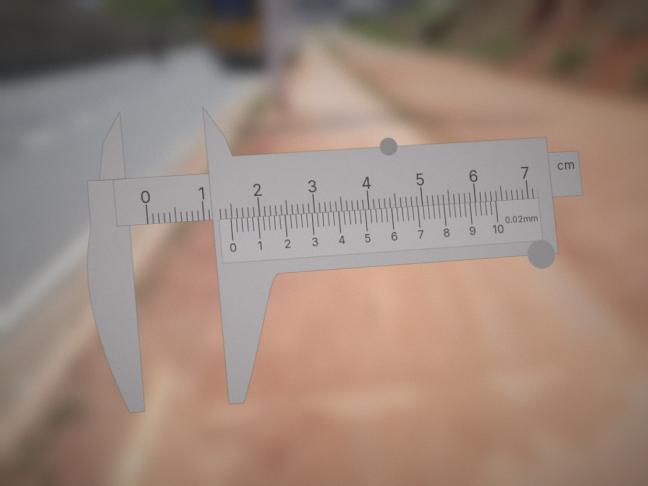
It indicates 14.8
